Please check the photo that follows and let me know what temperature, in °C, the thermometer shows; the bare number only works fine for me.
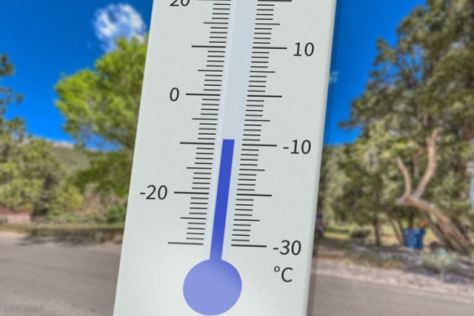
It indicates -9
